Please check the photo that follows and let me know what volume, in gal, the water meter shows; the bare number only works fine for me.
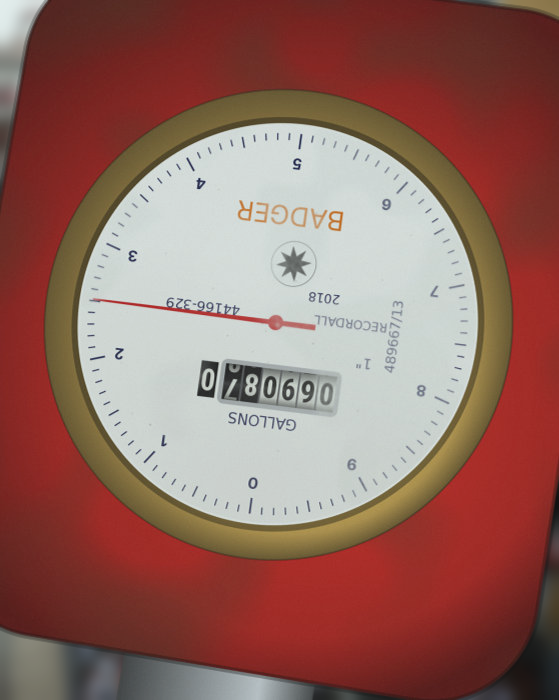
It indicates 690872.5
